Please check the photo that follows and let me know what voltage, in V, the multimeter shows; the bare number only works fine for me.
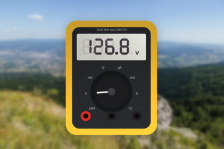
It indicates 126.8
